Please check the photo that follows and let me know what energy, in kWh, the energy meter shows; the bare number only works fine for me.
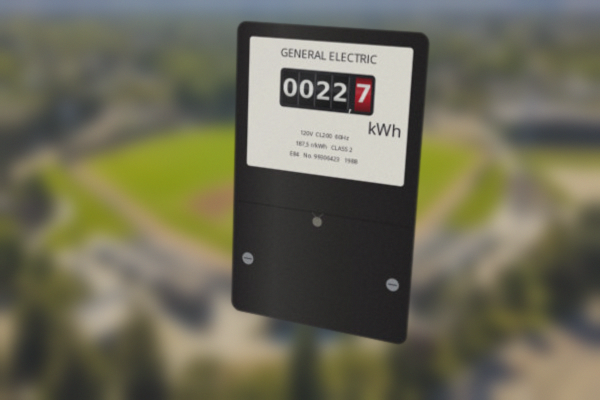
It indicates 22.7
